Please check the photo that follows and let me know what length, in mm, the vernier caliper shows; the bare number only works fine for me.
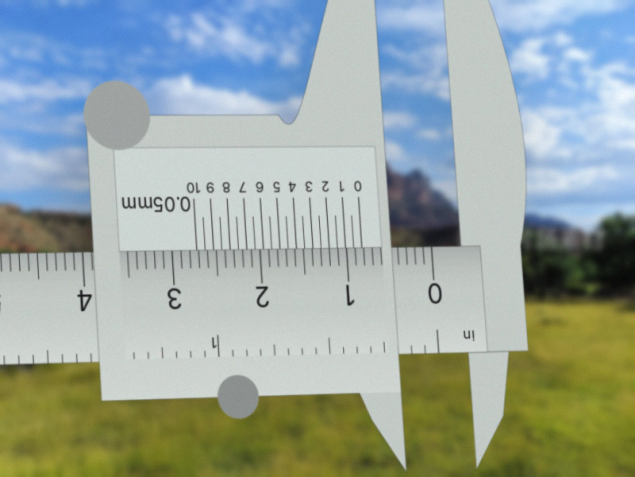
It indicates 8.2
